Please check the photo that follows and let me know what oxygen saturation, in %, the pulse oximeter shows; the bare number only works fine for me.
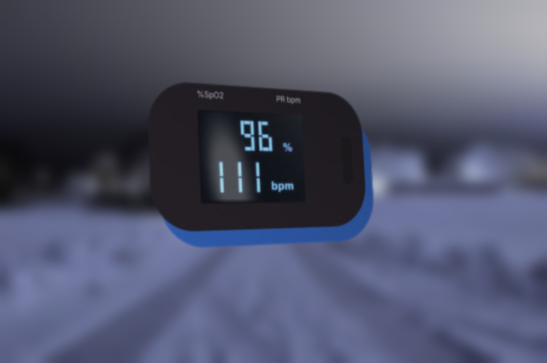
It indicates 96
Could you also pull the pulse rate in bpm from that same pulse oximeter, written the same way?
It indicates 111
